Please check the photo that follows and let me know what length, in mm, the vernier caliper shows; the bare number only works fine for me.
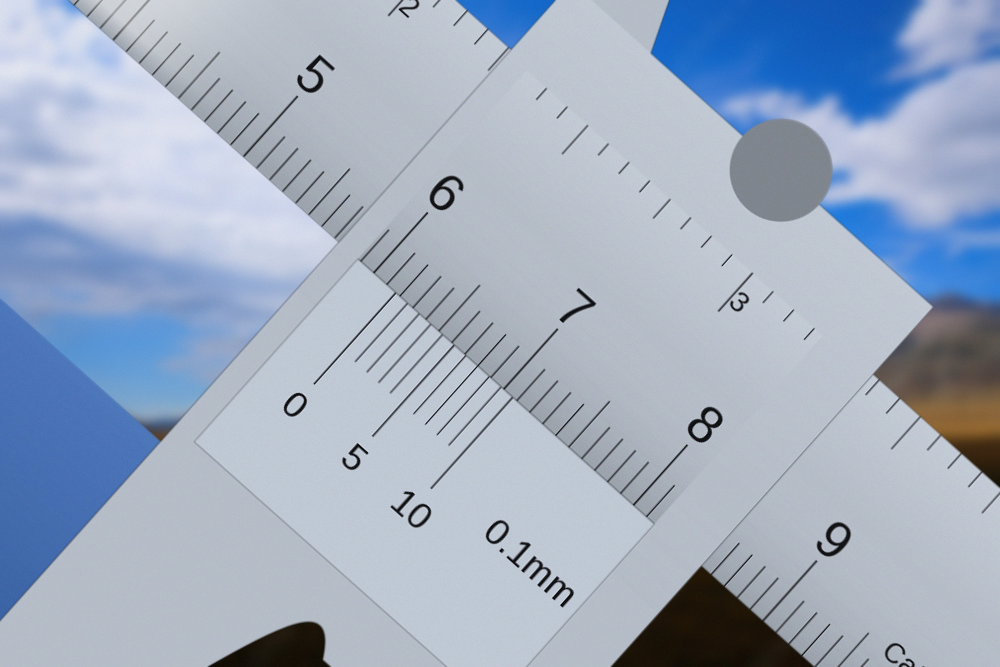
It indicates 61.7
